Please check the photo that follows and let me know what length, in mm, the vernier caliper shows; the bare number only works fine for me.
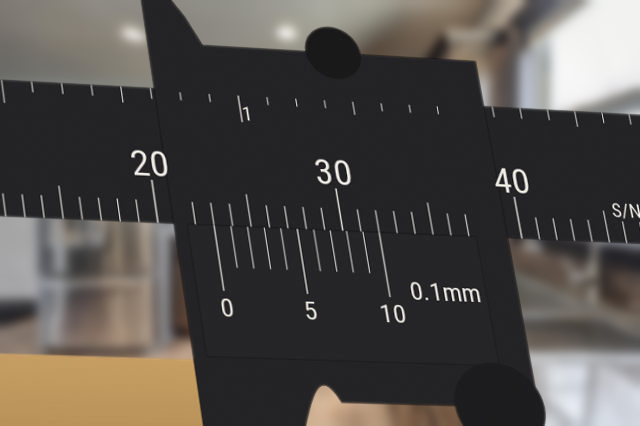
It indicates 23.0
